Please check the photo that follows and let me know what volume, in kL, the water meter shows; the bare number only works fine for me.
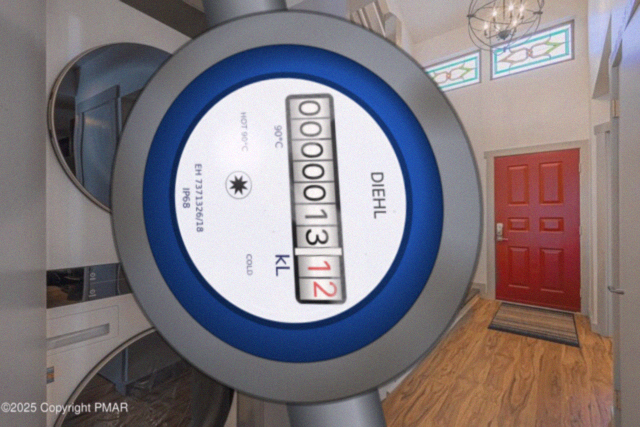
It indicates 13.12
